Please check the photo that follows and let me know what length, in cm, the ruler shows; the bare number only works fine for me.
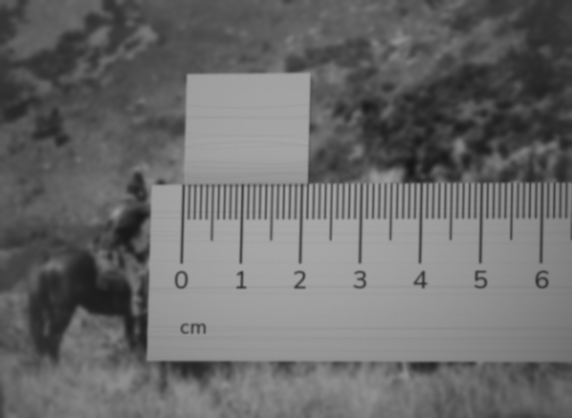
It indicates 2.1
